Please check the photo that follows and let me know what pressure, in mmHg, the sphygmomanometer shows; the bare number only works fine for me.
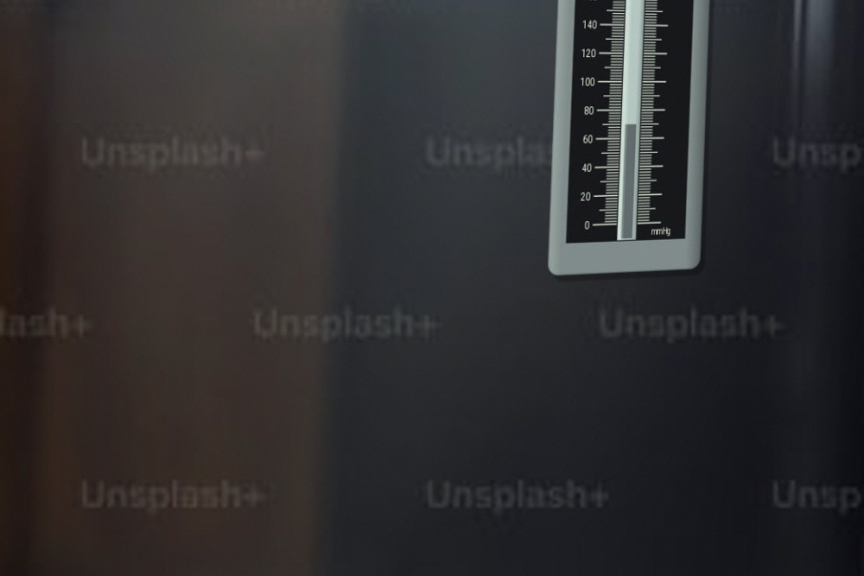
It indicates 70
